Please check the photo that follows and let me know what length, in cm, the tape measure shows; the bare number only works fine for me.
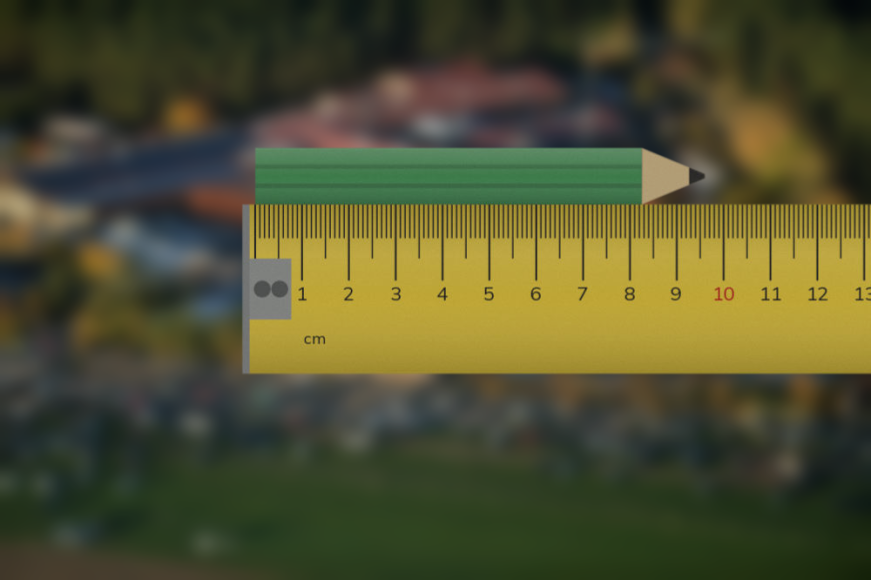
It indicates 9.6
